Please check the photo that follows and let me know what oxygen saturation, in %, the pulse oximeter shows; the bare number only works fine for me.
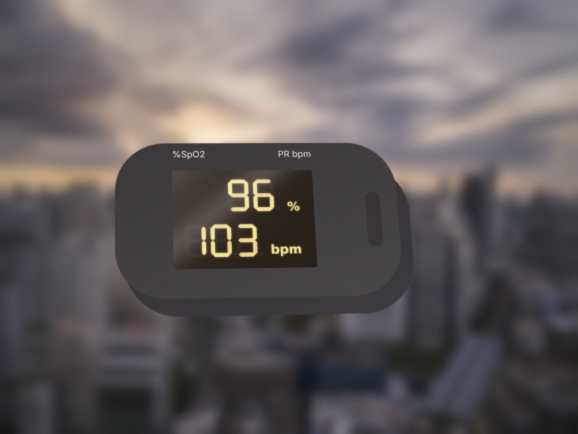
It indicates 96
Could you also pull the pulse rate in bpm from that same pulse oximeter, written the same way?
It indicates 103
